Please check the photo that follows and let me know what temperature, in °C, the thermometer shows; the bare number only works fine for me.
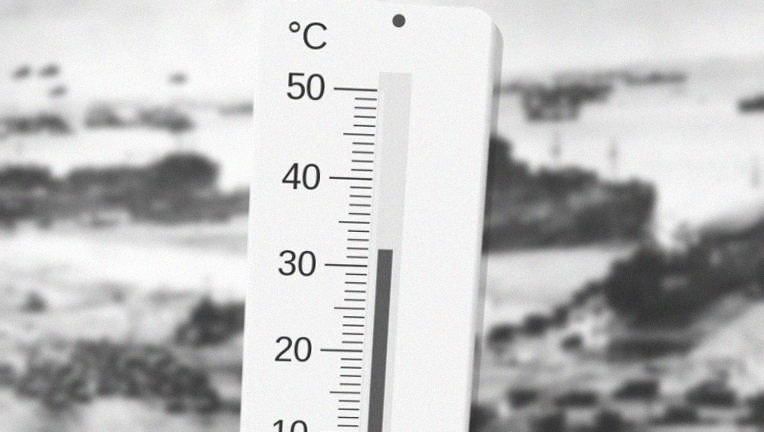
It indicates 32
